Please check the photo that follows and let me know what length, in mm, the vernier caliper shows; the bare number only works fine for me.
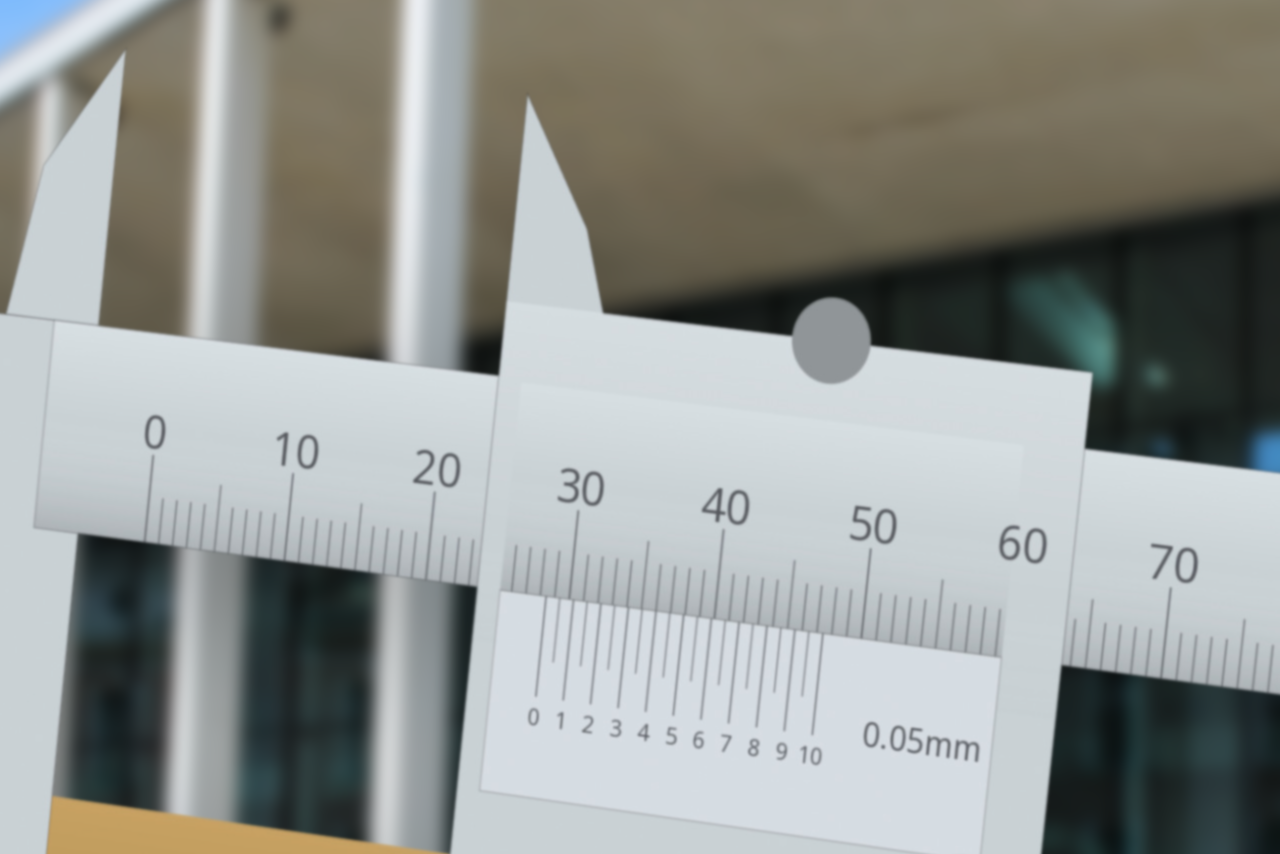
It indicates 28.4
